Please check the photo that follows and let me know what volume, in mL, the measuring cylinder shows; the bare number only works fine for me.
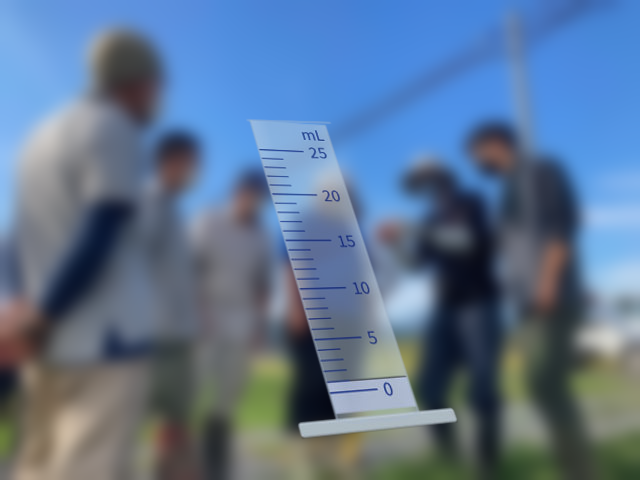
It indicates 1
